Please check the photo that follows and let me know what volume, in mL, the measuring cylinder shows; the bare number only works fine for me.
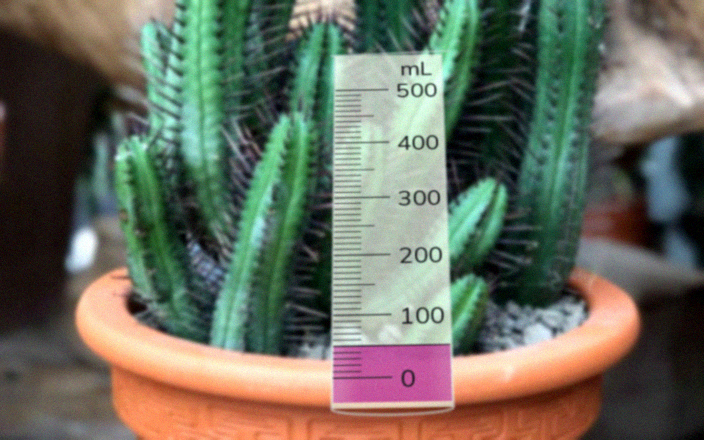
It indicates 50
